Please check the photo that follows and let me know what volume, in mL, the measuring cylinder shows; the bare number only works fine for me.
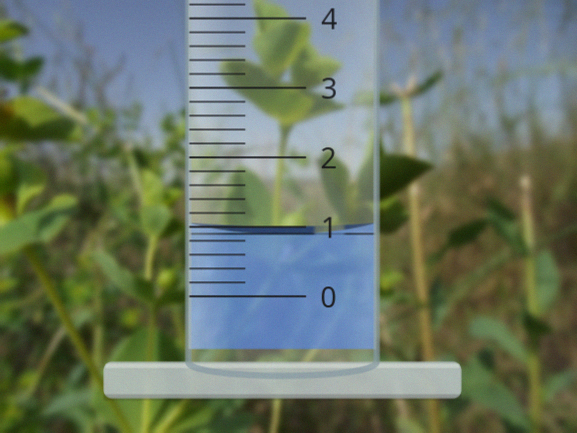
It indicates 0.9
